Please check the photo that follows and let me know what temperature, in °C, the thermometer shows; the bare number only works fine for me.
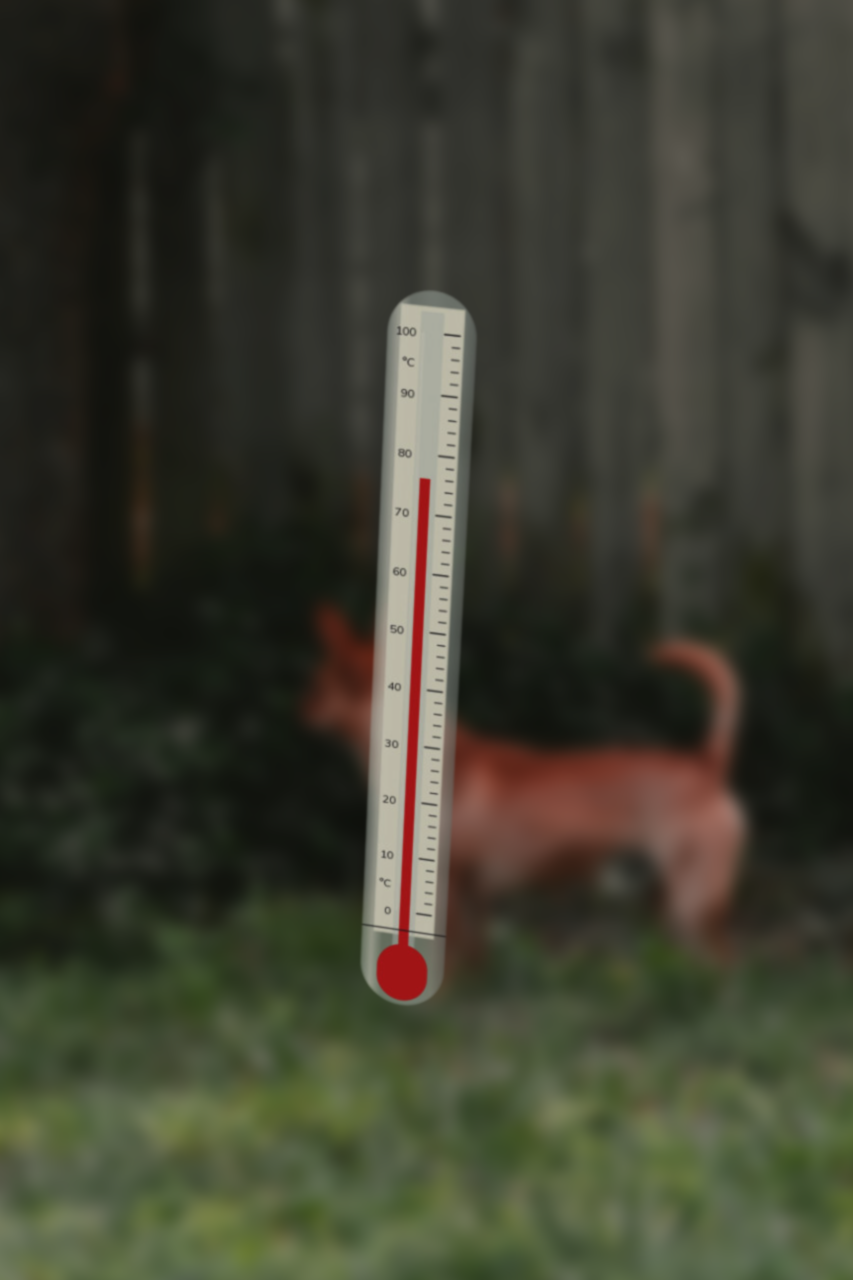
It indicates 76
